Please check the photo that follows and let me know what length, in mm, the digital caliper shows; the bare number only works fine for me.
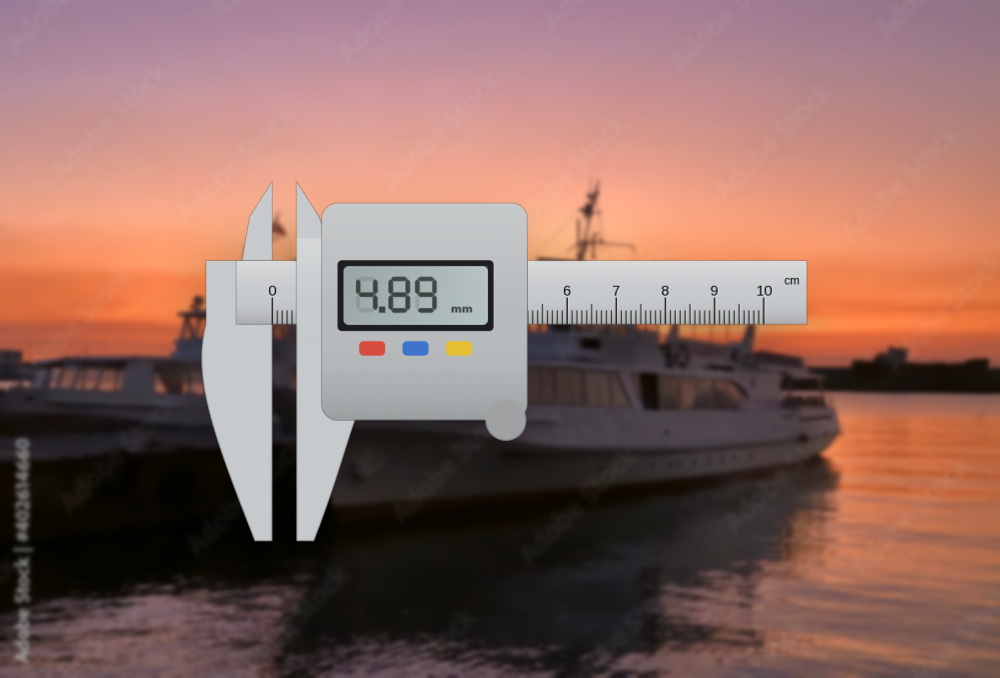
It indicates 4.89
